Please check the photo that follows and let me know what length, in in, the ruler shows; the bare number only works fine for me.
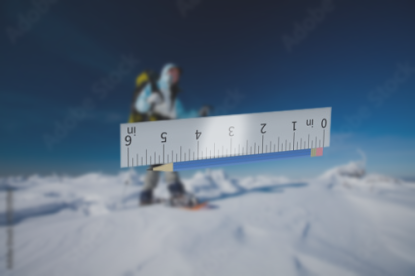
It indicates 5.5
